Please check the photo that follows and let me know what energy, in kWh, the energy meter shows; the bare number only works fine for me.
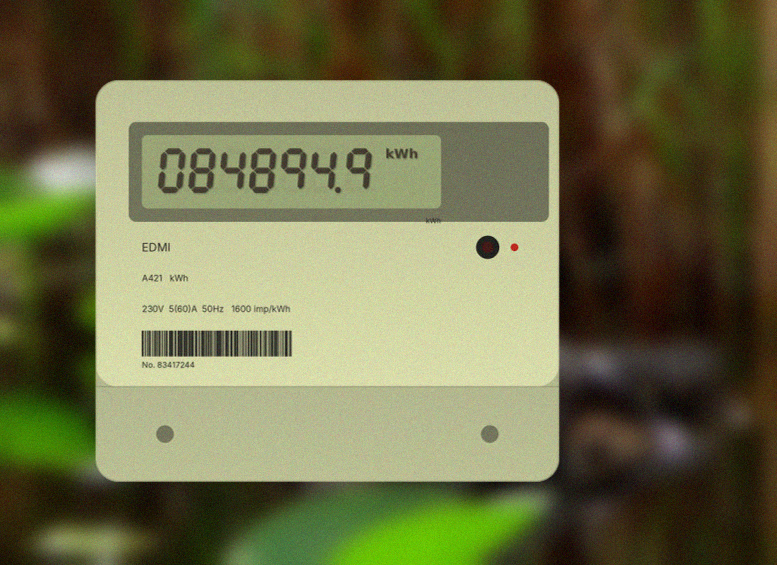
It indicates 84894.9
